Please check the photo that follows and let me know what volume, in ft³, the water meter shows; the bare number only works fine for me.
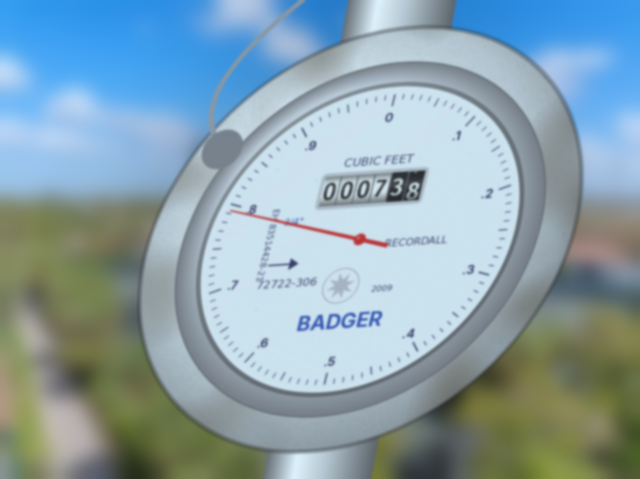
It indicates 737.79
